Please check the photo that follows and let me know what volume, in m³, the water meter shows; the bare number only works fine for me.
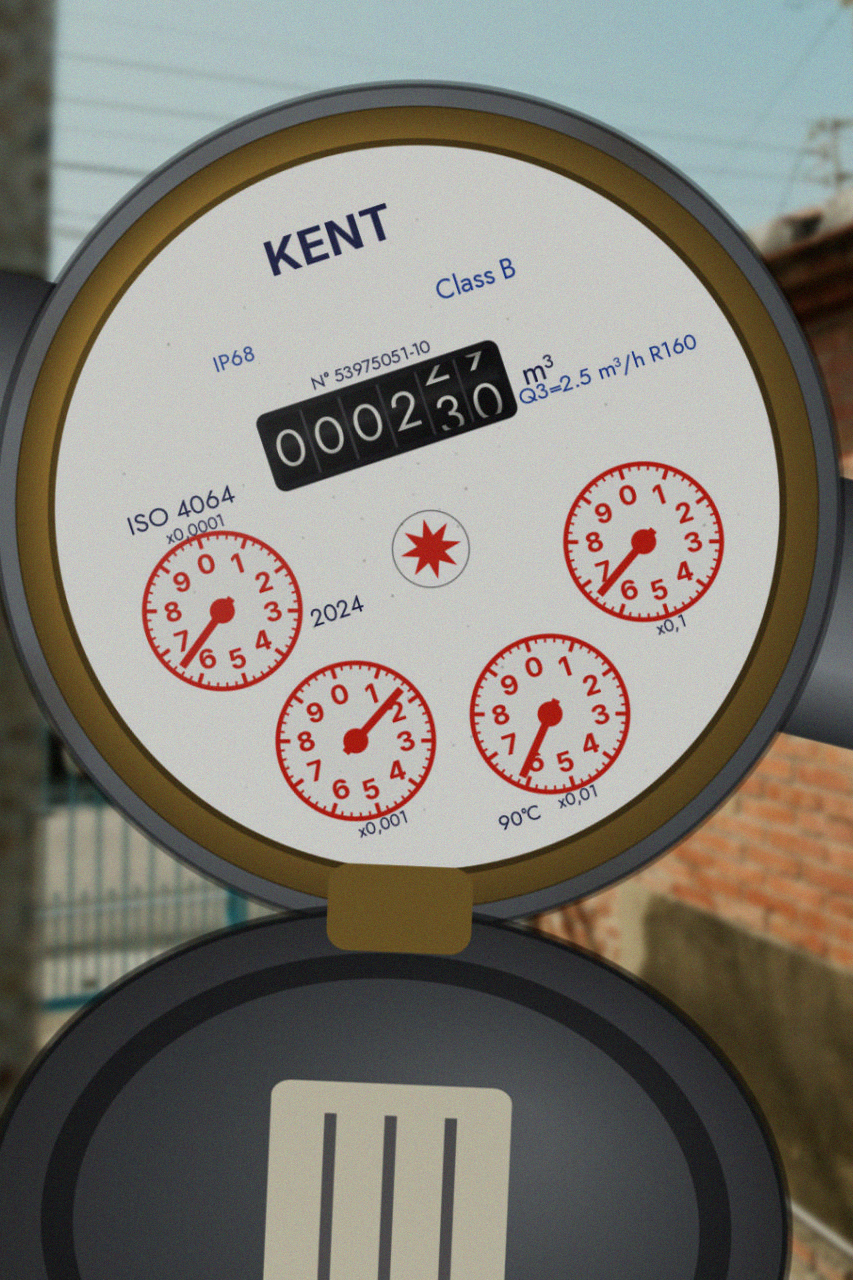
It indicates 229.6616
